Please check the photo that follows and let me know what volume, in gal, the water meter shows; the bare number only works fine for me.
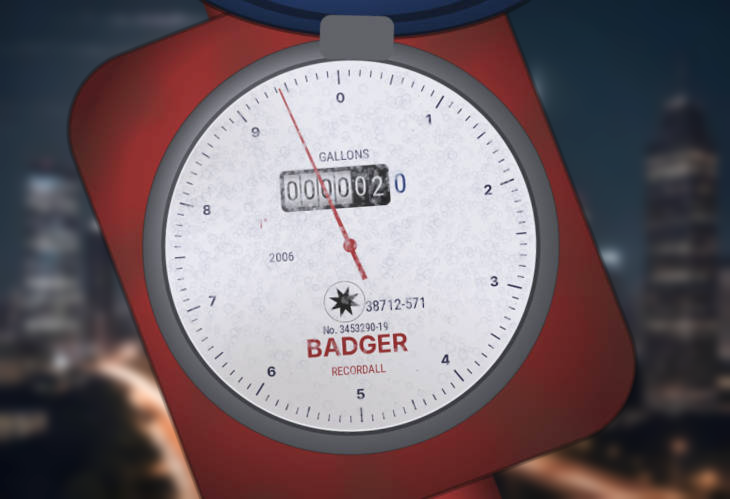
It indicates 19.4
